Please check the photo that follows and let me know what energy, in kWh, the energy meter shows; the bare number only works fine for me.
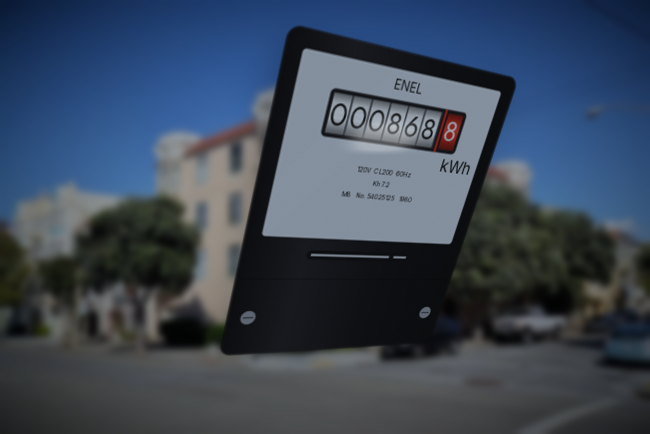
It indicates 868.8
